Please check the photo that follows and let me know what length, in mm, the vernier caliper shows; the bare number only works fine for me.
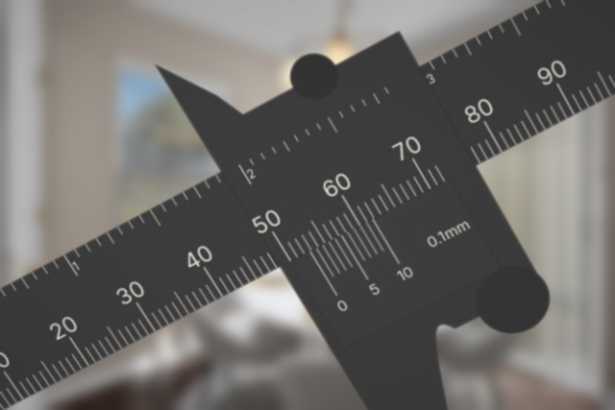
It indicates 52.8
